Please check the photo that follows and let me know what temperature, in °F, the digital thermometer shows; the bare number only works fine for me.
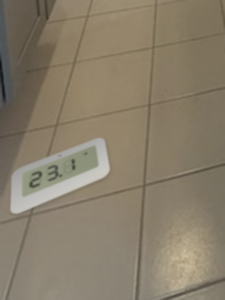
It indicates 23.1
